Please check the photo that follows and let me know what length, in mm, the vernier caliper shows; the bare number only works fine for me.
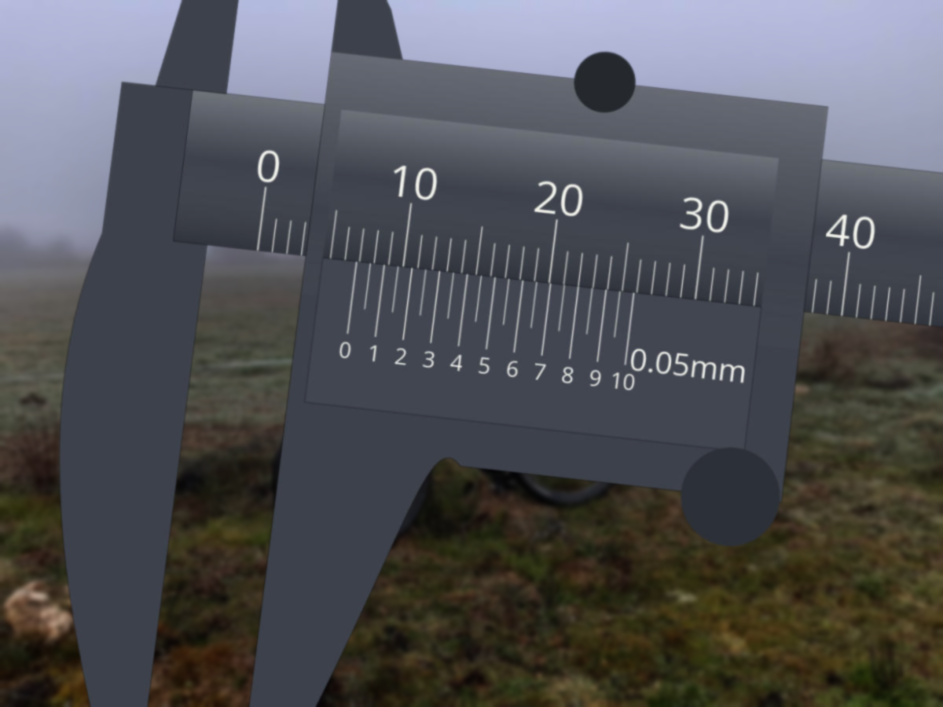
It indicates 6.8
